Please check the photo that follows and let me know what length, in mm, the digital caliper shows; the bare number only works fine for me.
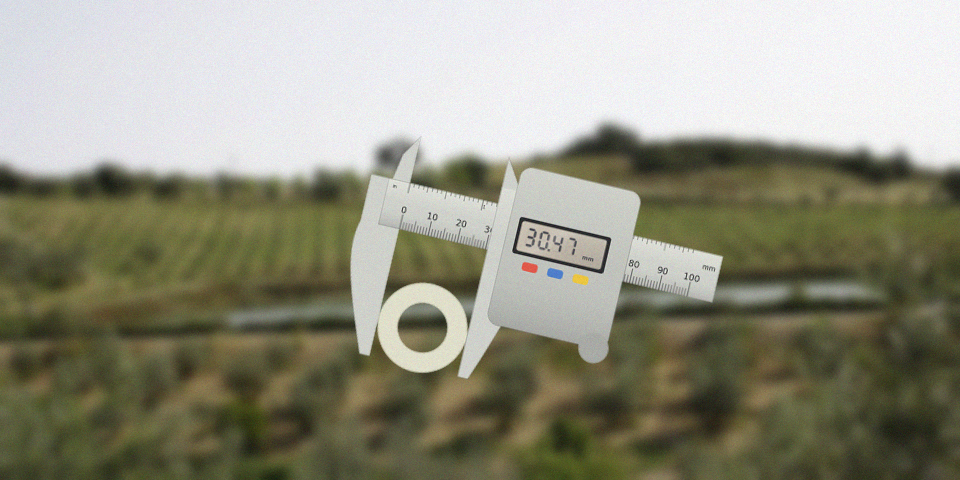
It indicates 30.47
